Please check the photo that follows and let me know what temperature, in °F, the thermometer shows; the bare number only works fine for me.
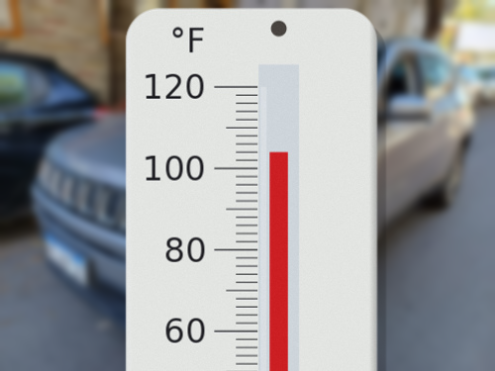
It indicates 104
